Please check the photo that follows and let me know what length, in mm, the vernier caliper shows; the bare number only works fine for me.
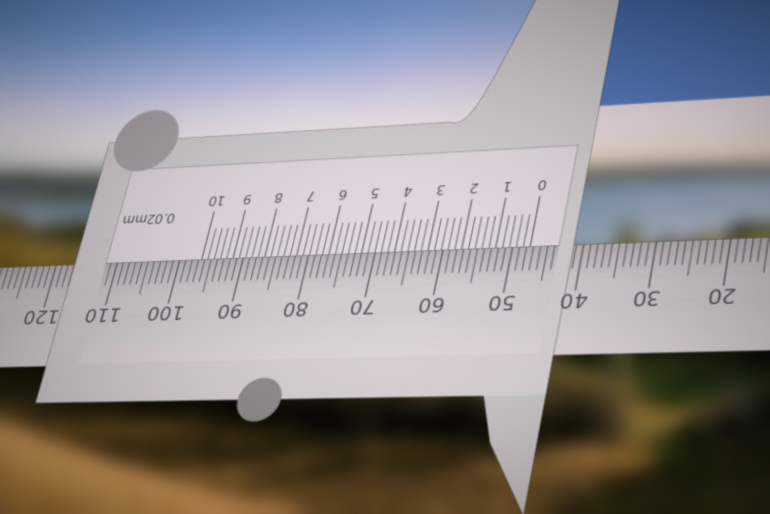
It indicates 47.5
